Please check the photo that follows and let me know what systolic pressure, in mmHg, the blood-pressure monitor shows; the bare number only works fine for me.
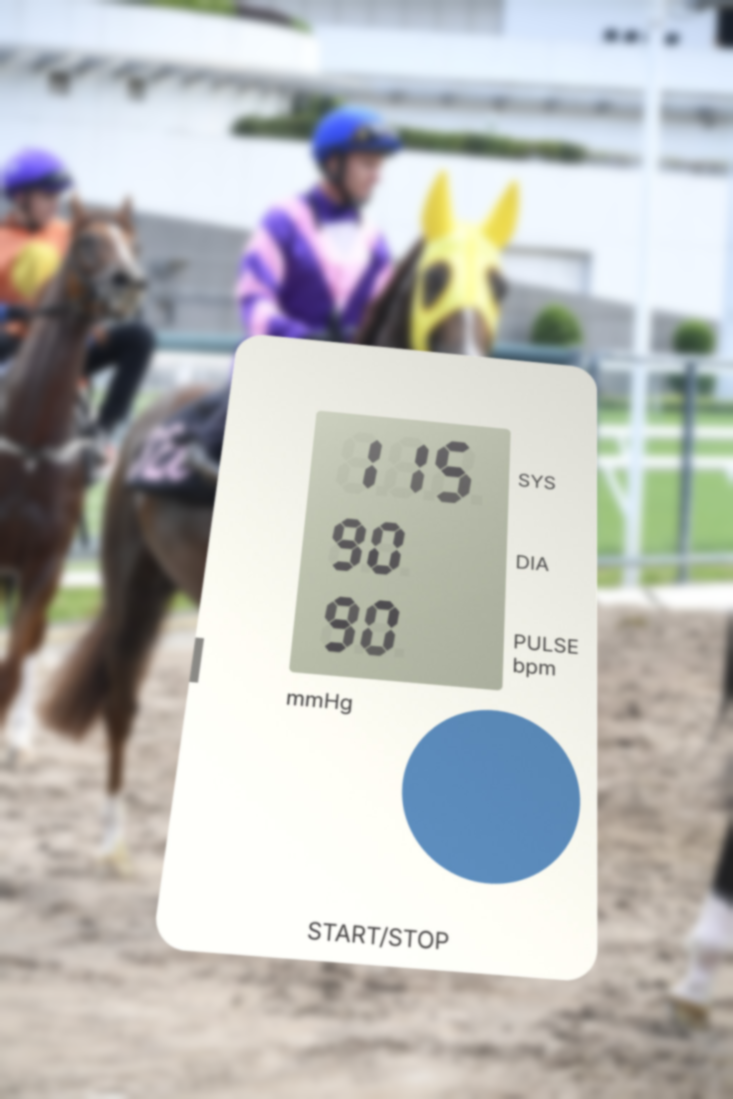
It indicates 115
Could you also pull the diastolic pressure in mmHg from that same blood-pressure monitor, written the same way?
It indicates 90
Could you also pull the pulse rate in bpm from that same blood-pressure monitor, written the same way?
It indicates 90
